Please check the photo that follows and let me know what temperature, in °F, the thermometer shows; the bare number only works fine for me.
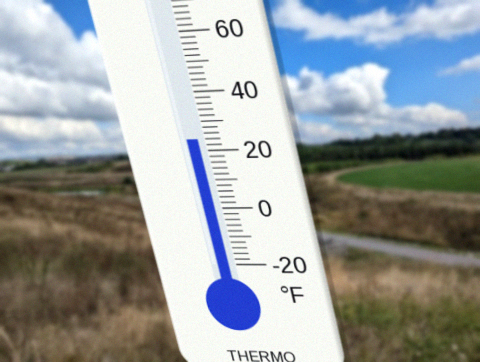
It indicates 24
